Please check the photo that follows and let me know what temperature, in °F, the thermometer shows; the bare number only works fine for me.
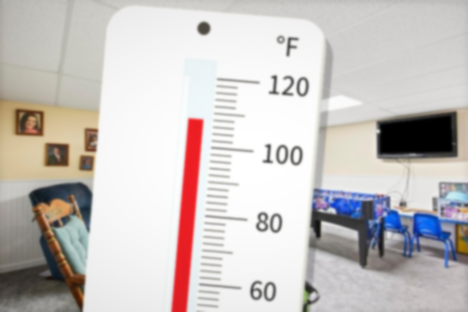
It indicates 108
